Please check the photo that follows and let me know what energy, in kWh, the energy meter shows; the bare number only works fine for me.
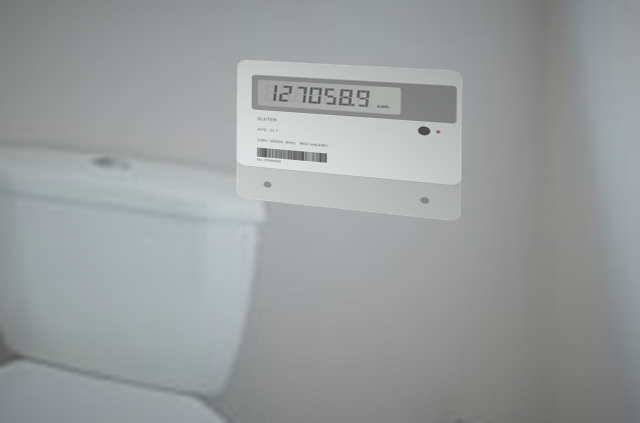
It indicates 127058.9
